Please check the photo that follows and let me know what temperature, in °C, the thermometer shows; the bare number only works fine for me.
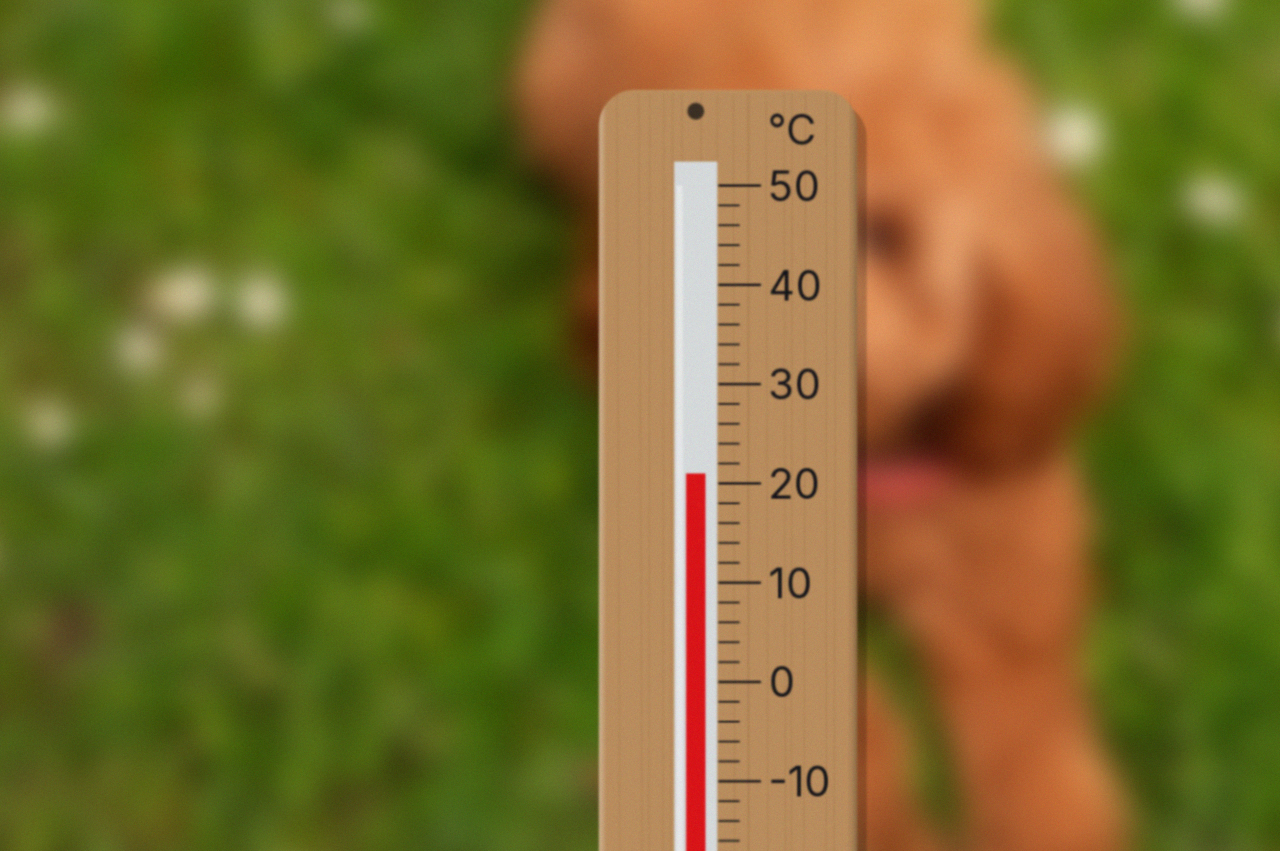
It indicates 21
